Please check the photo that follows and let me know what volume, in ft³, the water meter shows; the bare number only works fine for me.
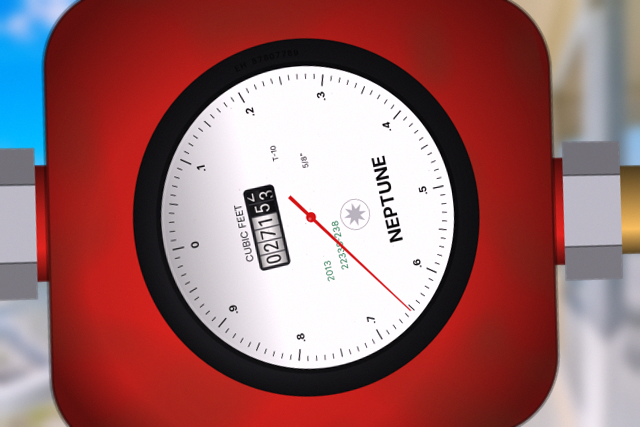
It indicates 27152.65
